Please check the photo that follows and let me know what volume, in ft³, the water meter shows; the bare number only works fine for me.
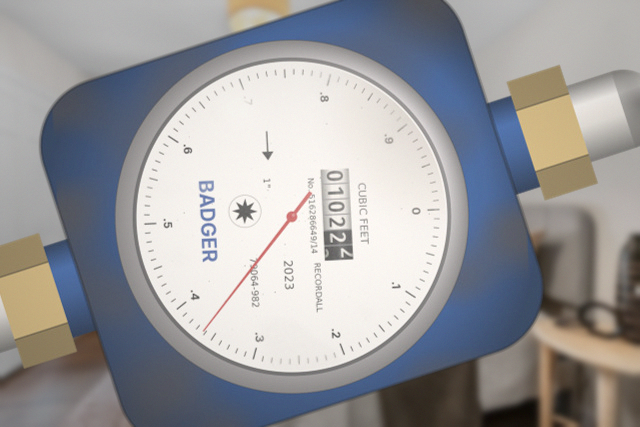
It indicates 10222.36
